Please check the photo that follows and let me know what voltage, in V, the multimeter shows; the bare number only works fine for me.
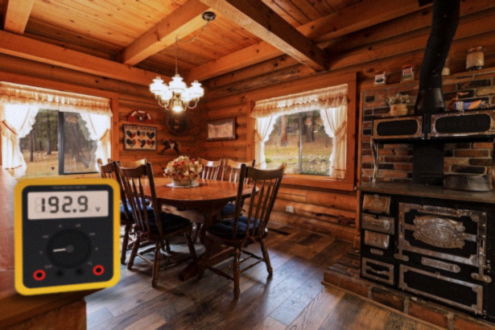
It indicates 192.9
